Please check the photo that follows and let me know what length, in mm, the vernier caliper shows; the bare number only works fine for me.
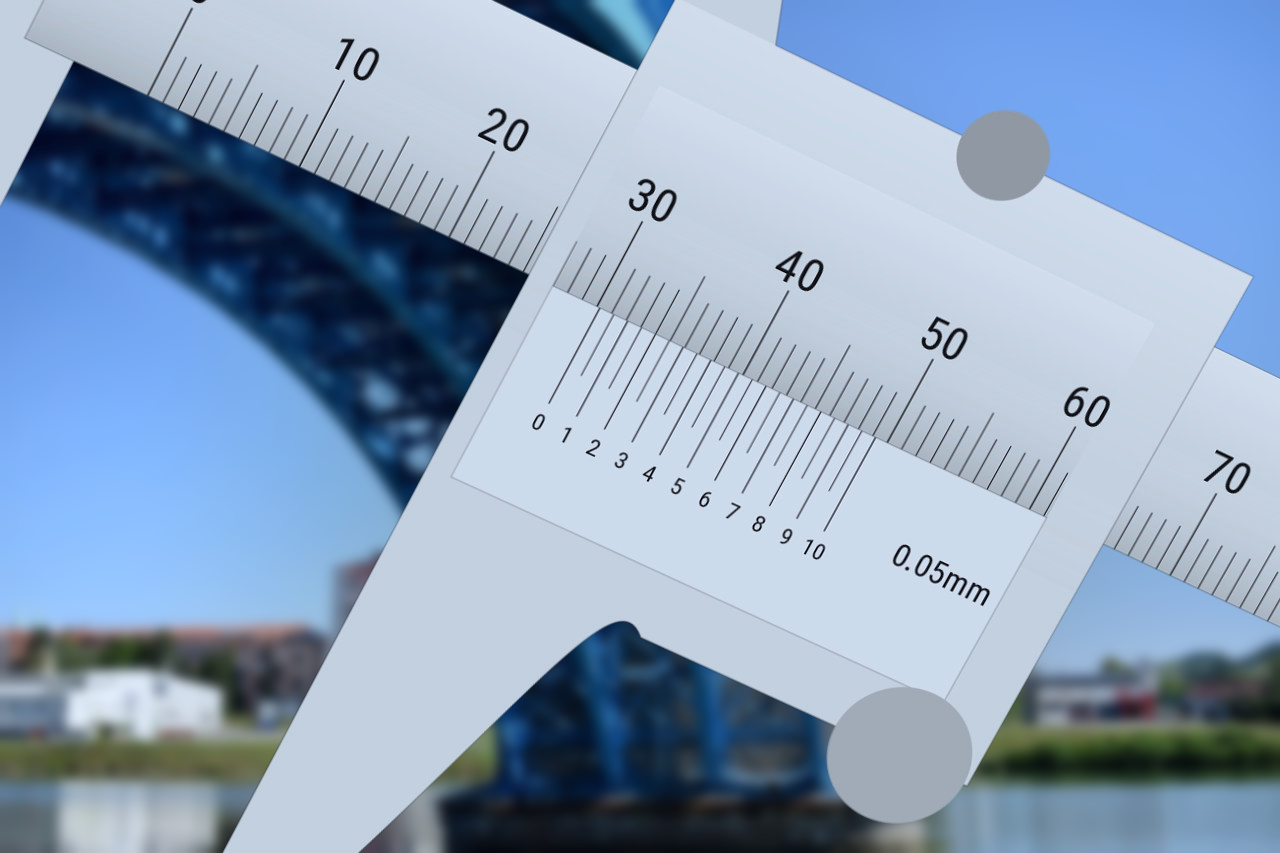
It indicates 30.2
